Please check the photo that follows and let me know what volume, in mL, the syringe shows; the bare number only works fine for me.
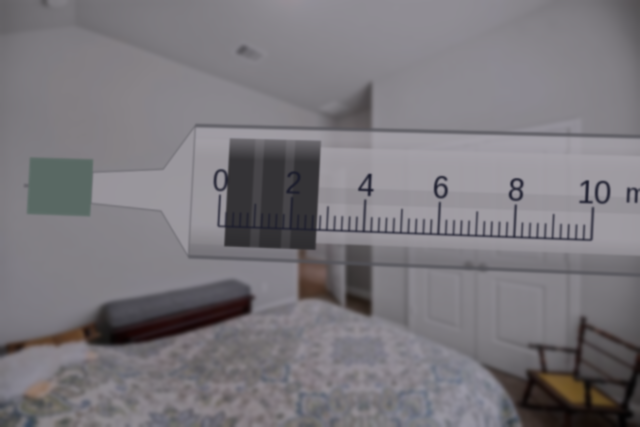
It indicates 0.2
